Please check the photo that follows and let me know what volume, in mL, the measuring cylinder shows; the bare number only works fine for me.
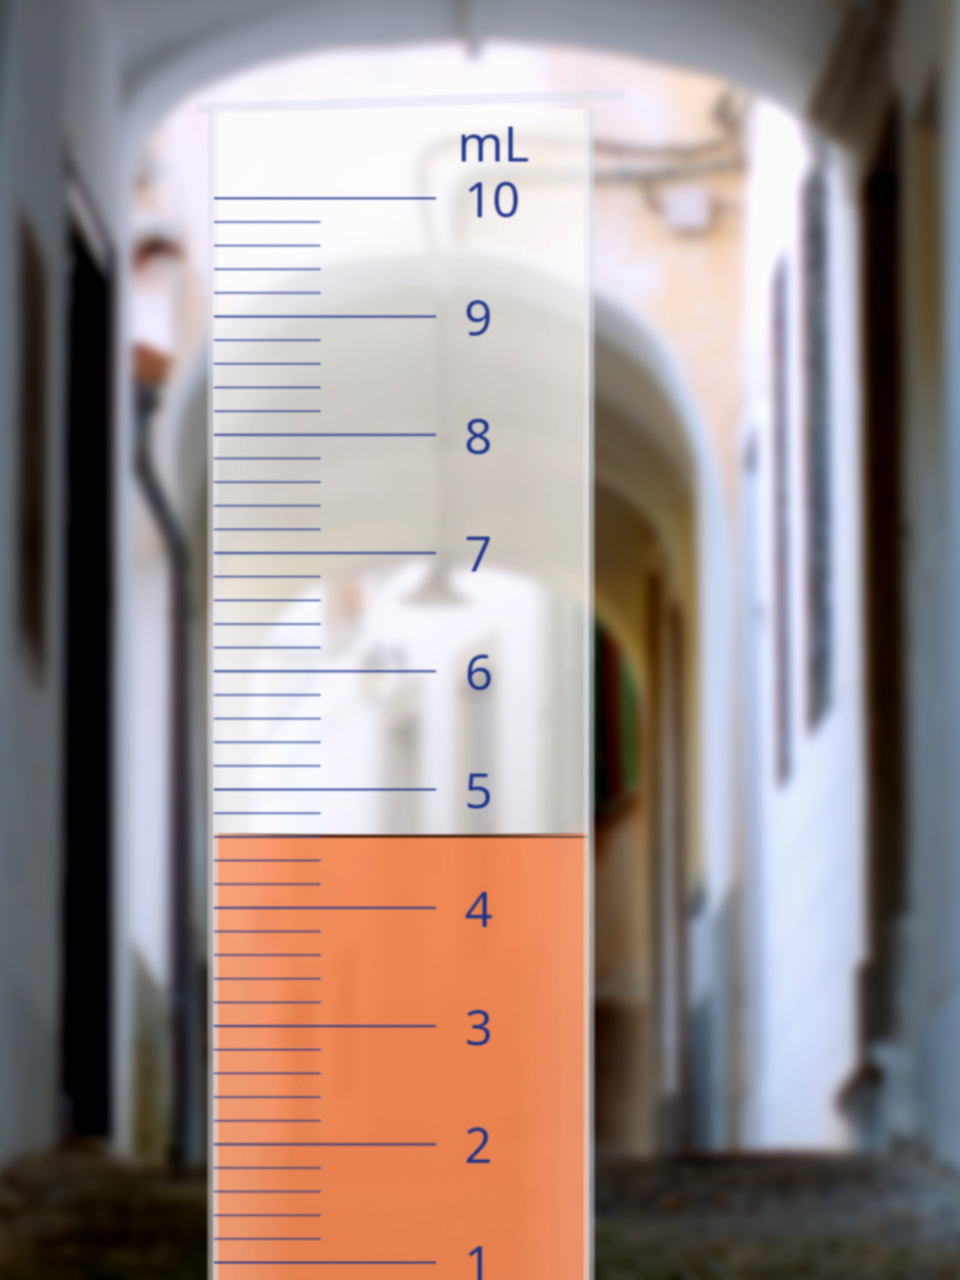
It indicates 4.6
